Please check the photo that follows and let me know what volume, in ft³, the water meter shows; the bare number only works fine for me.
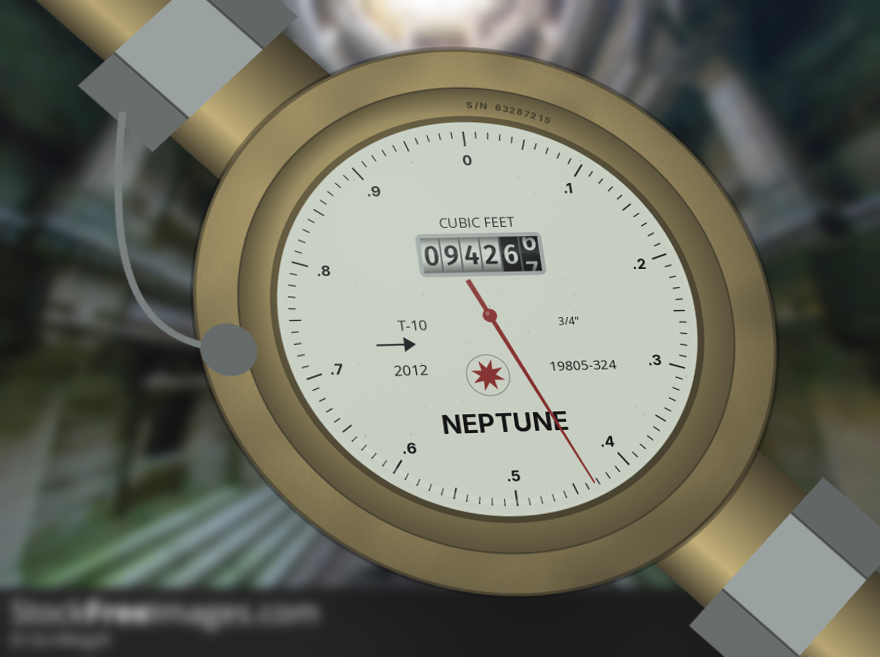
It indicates 94266.43
